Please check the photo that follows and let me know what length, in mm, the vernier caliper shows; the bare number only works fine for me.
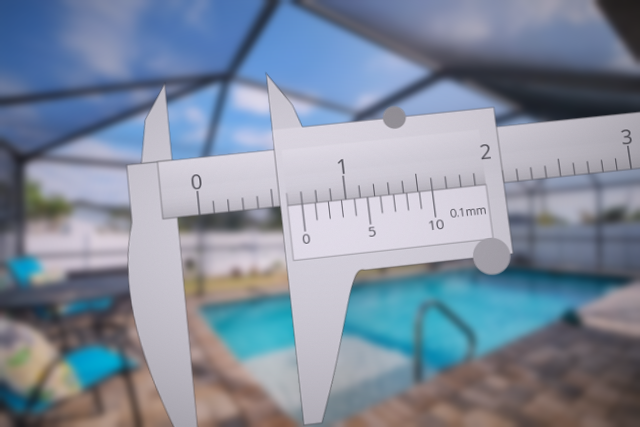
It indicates 7.0
